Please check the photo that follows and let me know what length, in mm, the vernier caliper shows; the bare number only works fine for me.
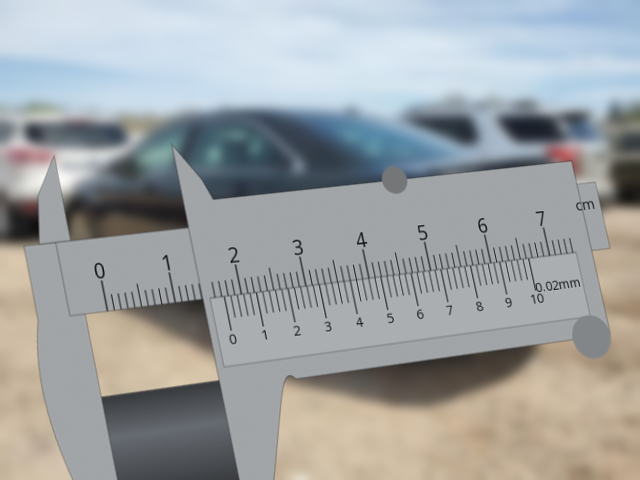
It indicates 17.4
